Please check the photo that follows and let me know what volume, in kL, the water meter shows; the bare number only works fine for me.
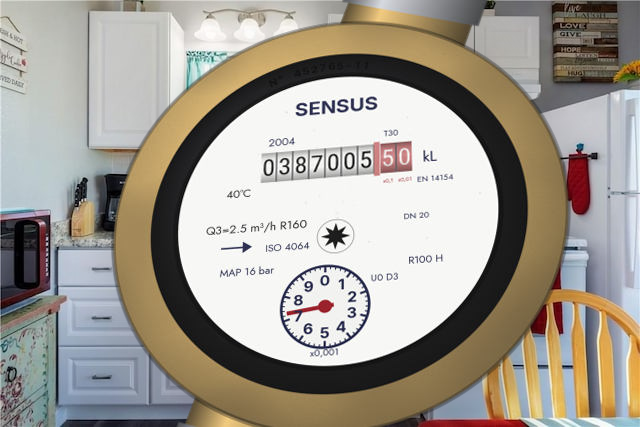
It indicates 387005.507
